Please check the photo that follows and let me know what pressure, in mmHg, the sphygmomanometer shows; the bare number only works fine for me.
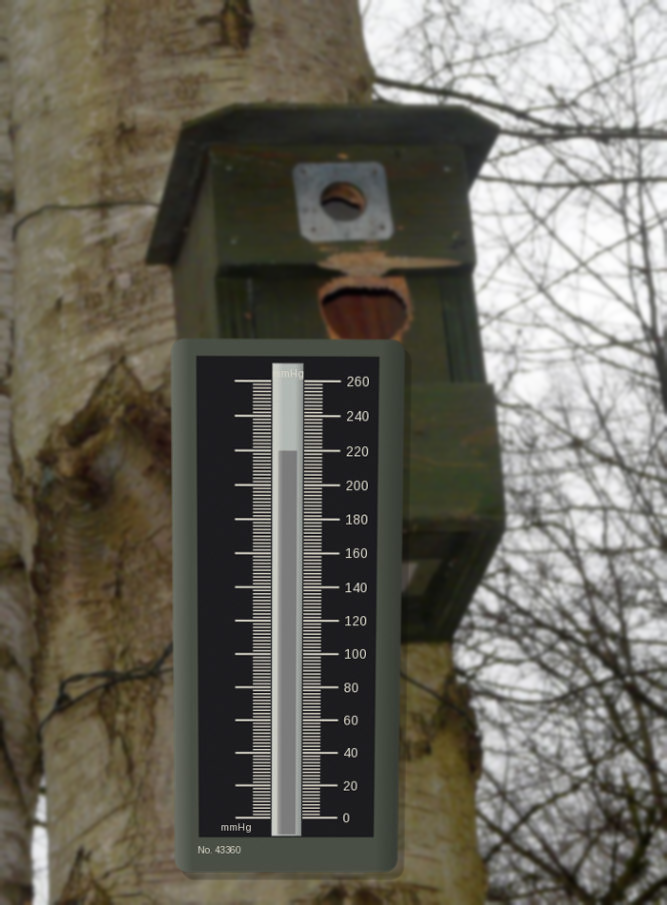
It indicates 220
